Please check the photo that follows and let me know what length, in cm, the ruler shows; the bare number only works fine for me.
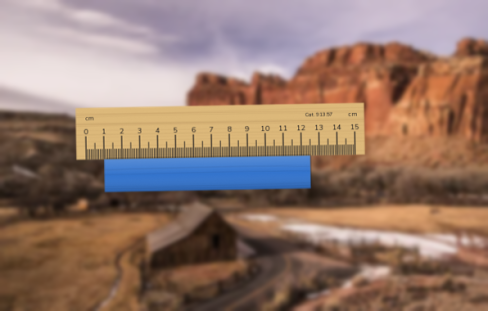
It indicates 11.5
